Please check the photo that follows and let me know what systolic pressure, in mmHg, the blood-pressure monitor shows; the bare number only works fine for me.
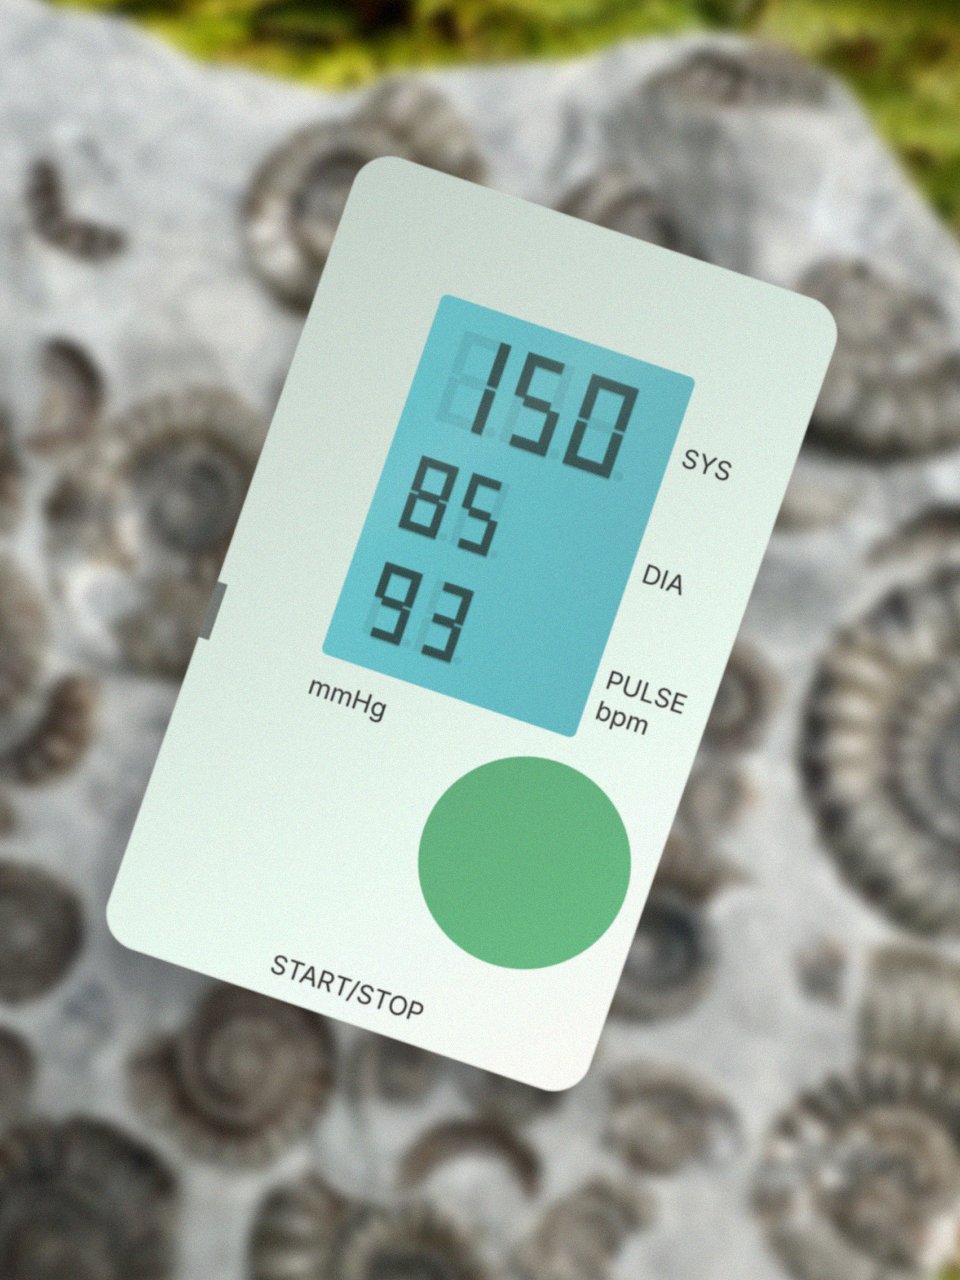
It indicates 150
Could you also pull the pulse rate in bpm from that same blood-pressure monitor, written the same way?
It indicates 93
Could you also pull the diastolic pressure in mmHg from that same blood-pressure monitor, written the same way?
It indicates 85
